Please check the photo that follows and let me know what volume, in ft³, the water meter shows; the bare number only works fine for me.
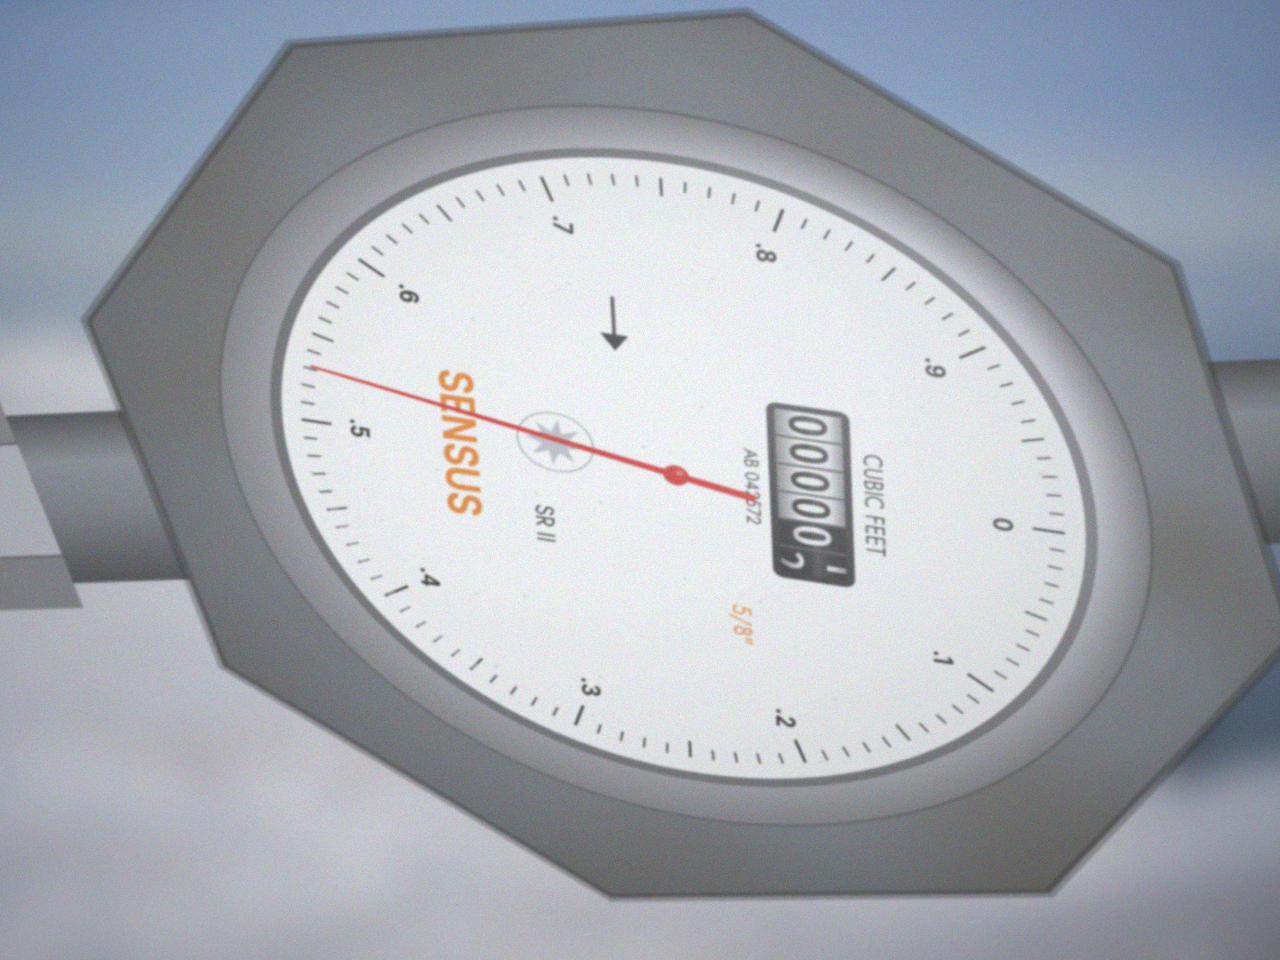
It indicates 1.53
